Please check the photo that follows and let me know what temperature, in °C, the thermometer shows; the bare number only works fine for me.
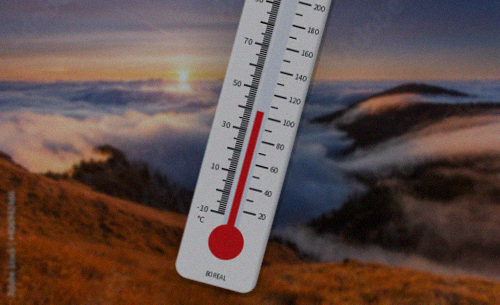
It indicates 40
